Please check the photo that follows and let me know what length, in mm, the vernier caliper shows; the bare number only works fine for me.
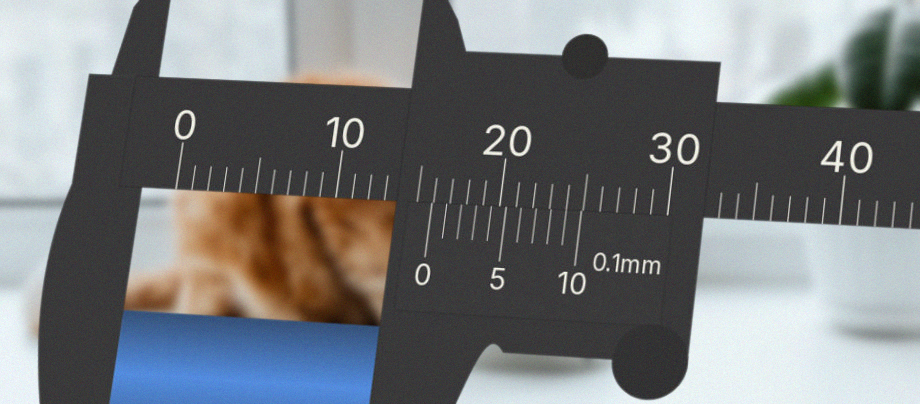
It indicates 15.9
